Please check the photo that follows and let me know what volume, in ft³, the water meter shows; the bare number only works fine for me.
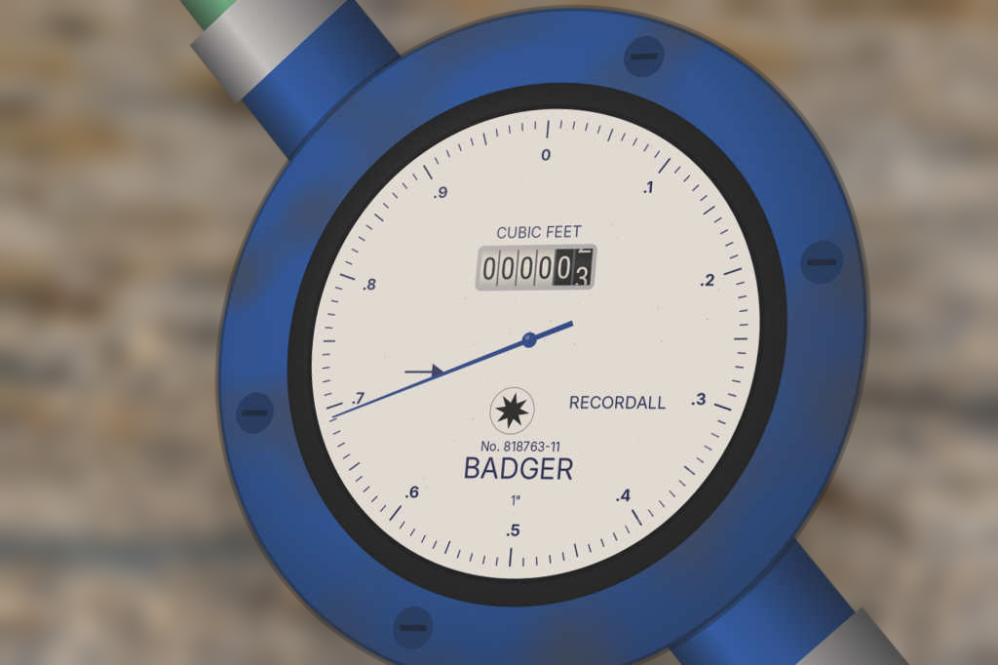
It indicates 2.69
